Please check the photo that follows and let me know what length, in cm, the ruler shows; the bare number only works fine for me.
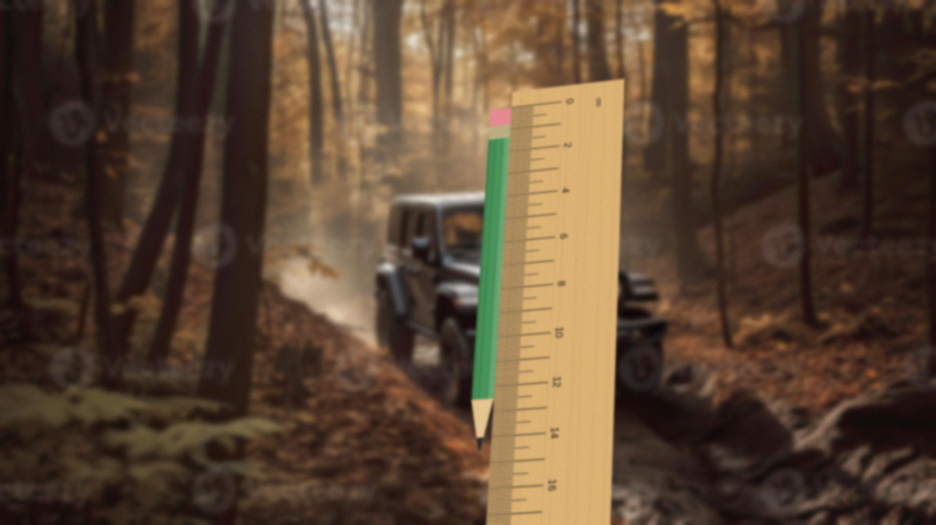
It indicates 14.5
